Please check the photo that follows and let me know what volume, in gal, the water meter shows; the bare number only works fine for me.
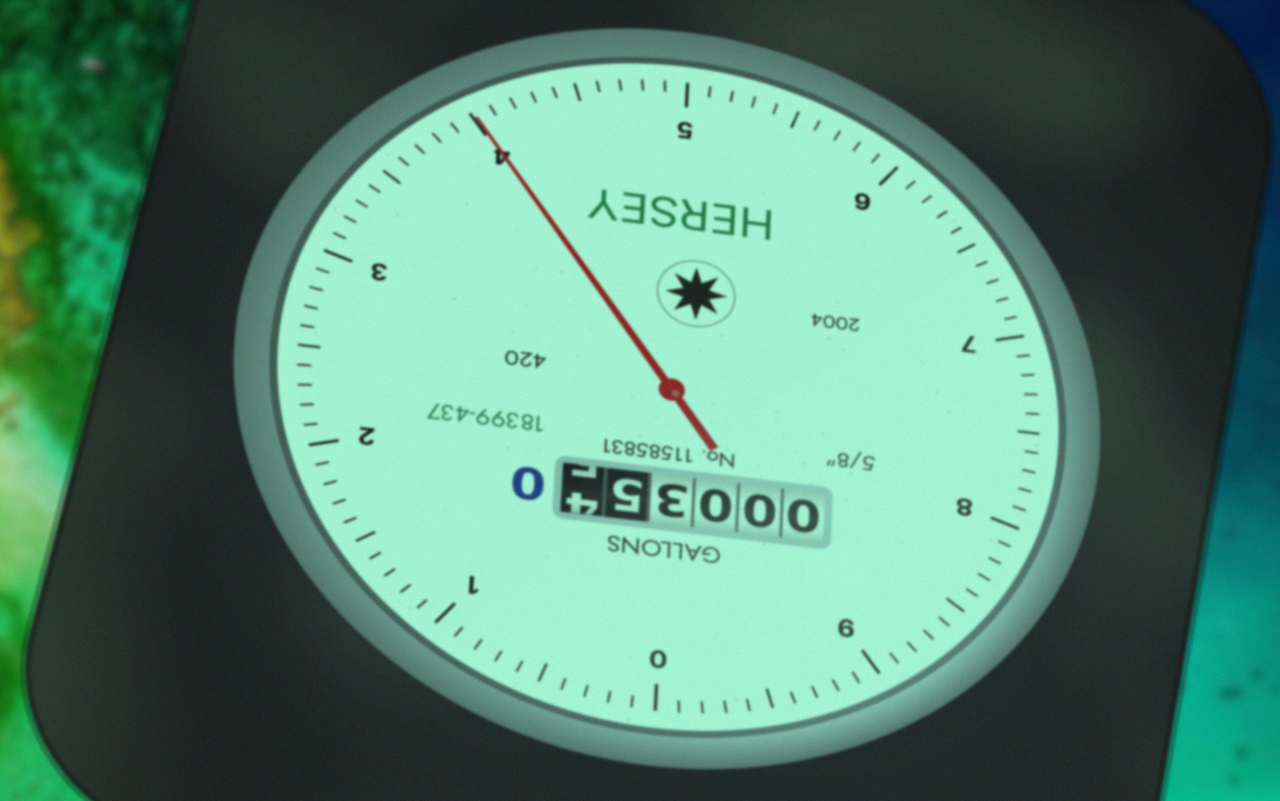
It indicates 3544.0
